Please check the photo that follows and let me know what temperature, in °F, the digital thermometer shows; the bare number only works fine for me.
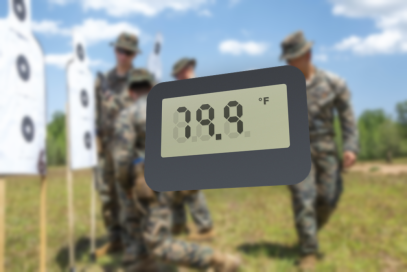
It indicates 79.9
